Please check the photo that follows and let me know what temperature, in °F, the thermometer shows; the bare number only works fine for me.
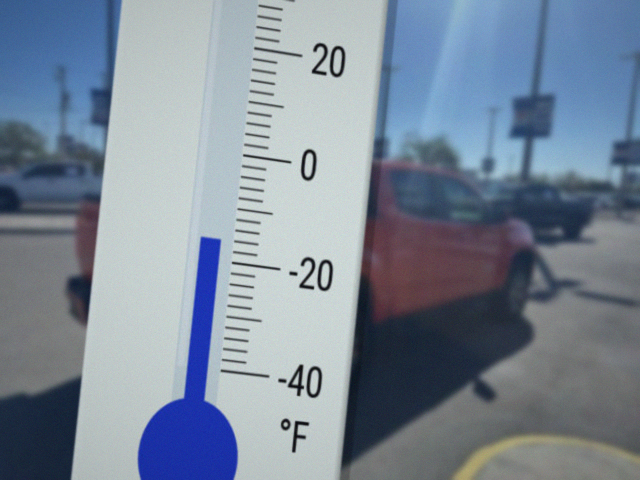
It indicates -16
